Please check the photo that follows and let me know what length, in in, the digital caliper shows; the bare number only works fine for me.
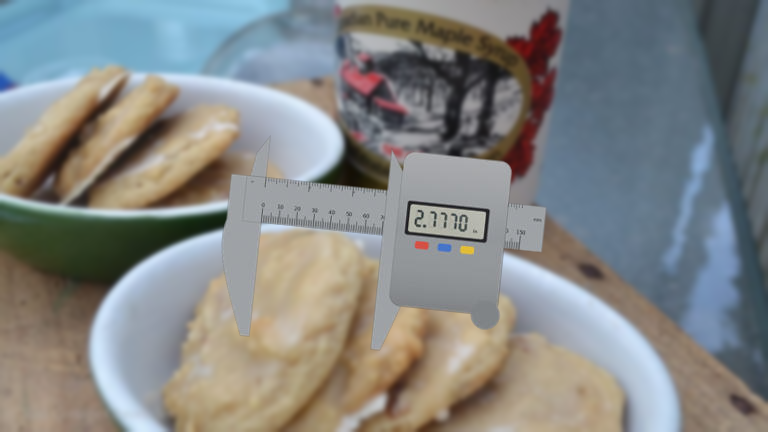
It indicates 2.7770
